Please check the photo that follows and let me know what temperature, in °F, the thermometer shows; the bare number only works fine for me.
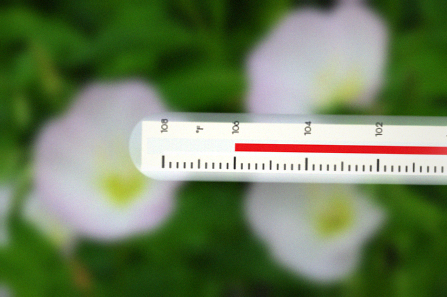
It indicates 106
